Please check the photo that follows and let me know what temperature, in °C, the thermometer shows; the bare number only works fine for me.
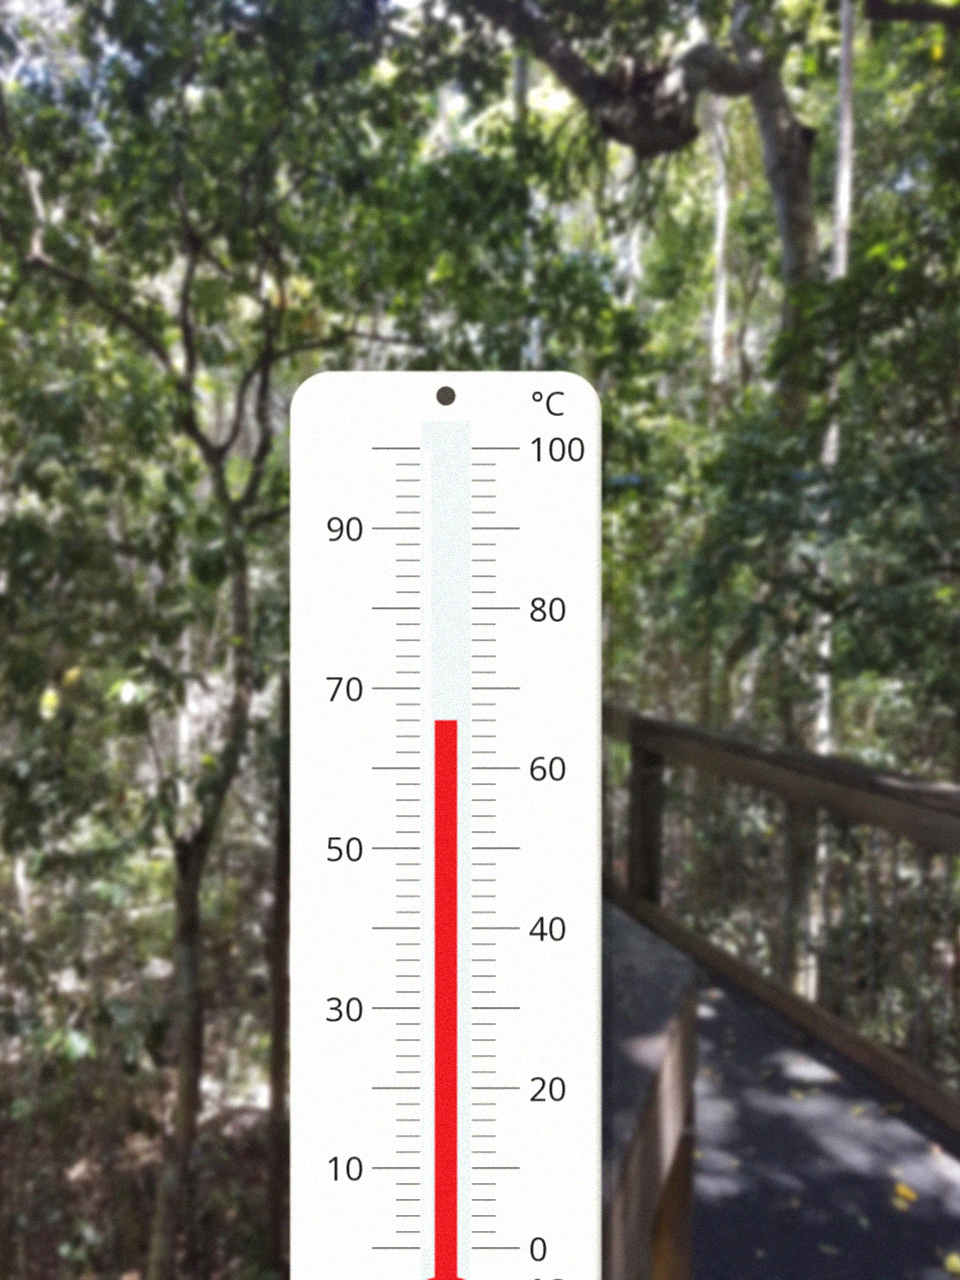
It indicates 66
